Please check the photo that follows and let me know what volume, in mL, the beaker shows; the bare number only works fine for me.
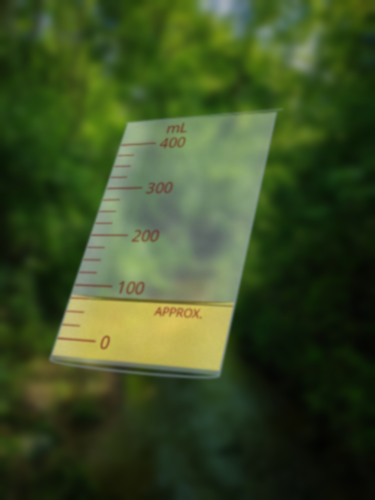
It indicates 75
